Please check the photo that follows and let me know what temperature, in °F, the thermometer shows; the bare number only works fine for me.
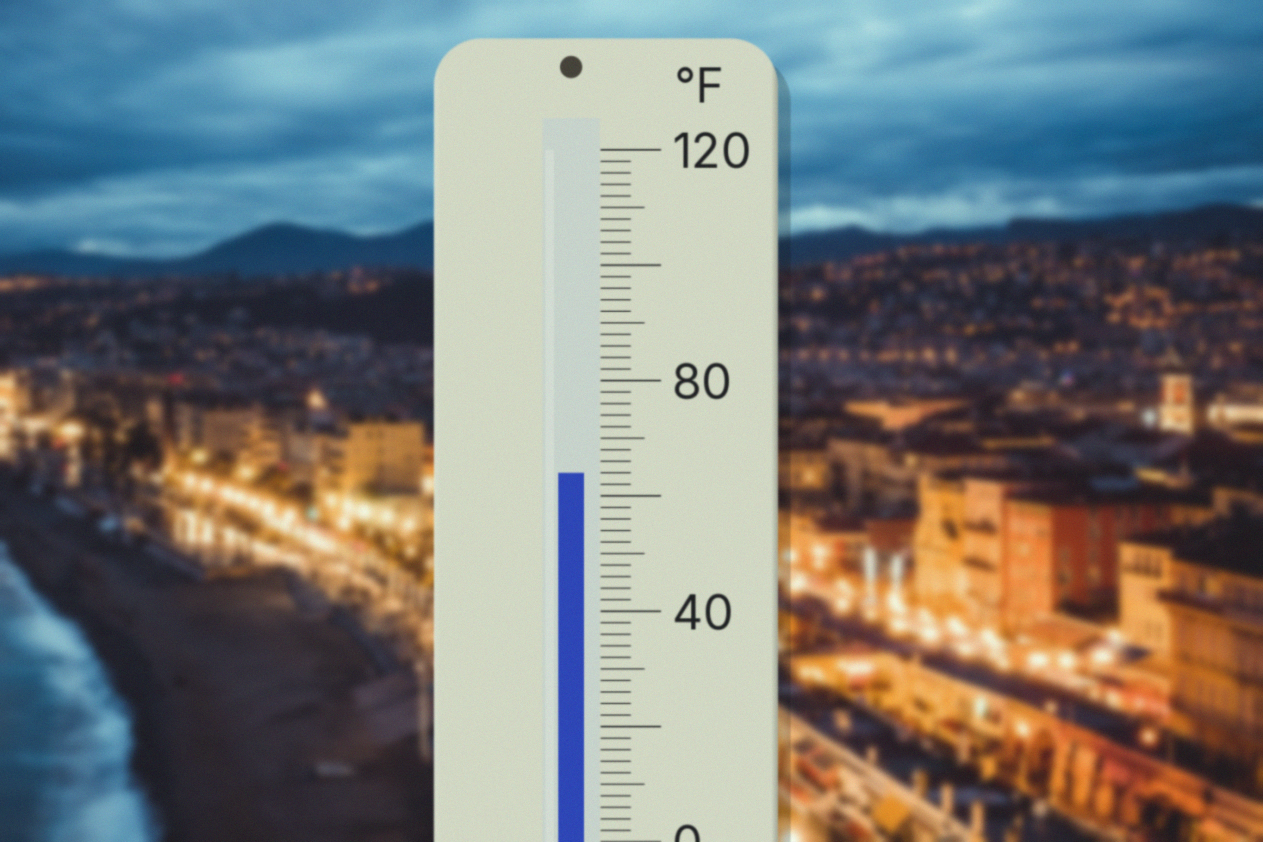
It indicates 64
